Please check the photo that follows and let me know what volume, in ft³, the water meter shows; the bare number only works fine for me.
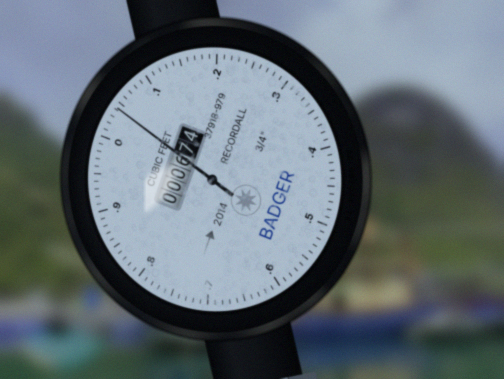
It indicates 674.04
